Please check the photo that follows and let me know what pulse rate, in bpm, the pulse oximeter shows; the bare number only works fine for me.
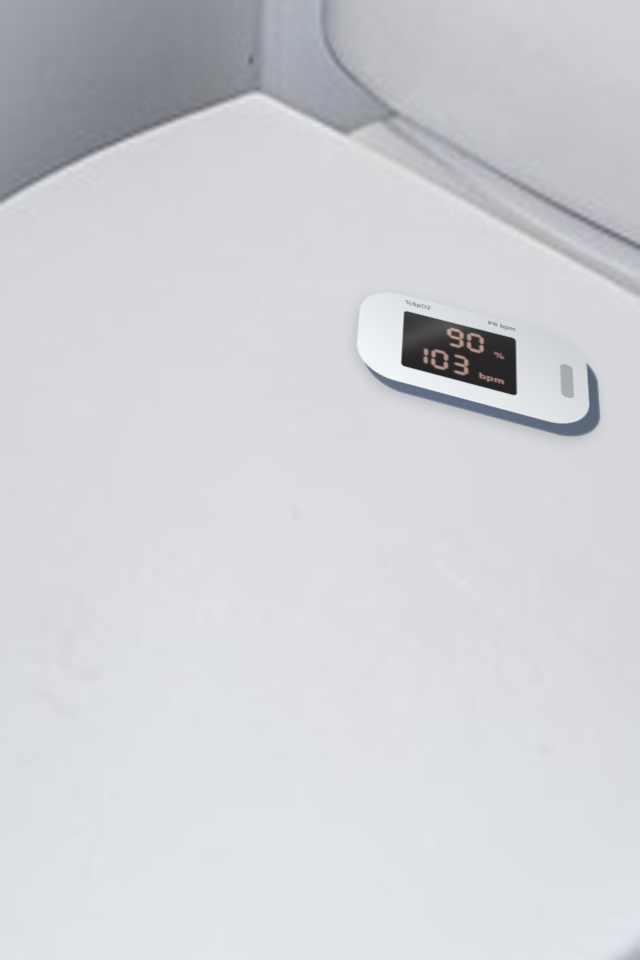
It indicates 103
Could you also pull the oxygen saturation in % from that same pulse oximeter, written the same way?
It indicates 90
